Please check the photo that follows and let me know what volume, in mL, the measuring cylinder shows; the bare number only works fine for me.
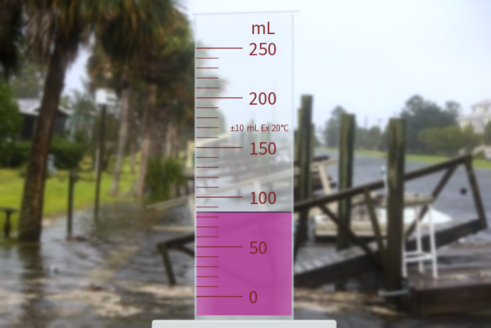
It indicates 85
